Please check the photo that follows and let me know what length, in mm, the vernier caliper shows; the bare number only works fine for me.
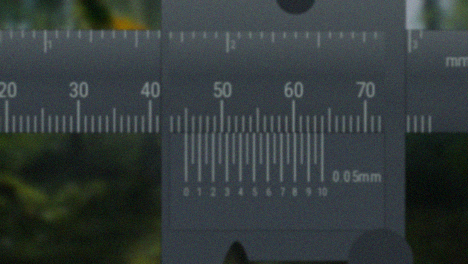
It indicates 45.0
